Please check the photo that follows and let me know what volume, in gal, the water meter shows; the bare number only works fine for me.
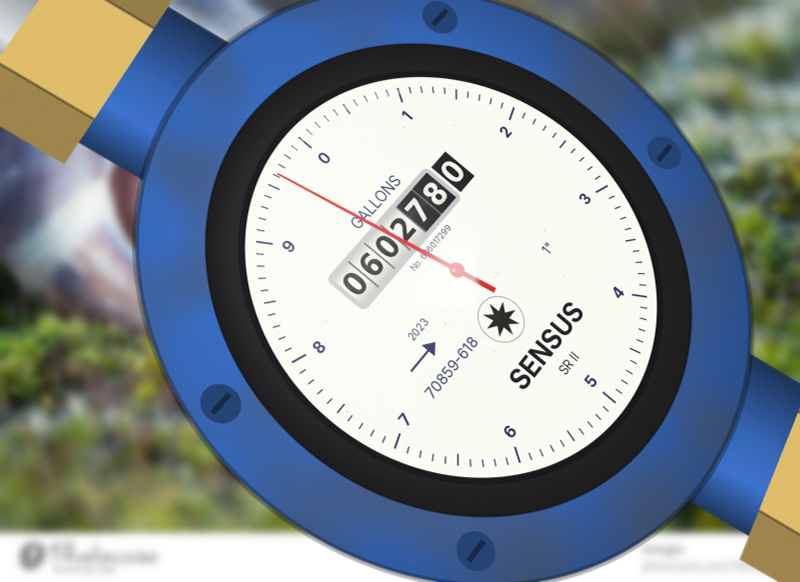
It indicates 602779.6
